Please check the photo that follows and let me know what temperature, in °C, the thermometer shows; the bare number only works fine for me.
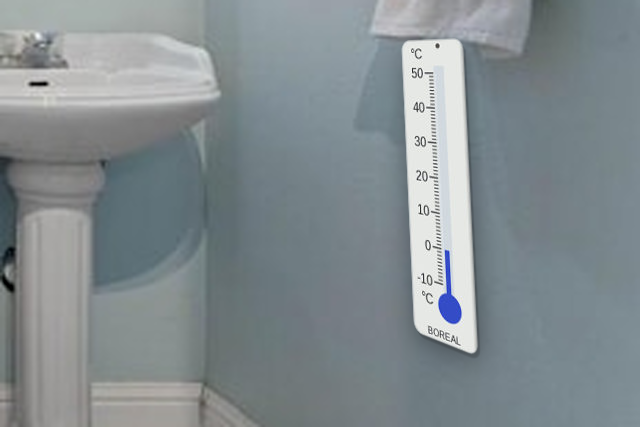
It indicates 0
